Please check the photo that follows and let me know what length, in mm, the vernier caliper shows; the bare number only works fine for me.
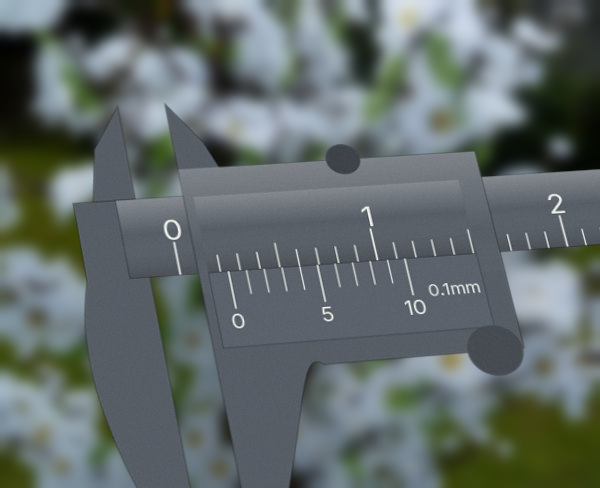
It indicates 2.4
